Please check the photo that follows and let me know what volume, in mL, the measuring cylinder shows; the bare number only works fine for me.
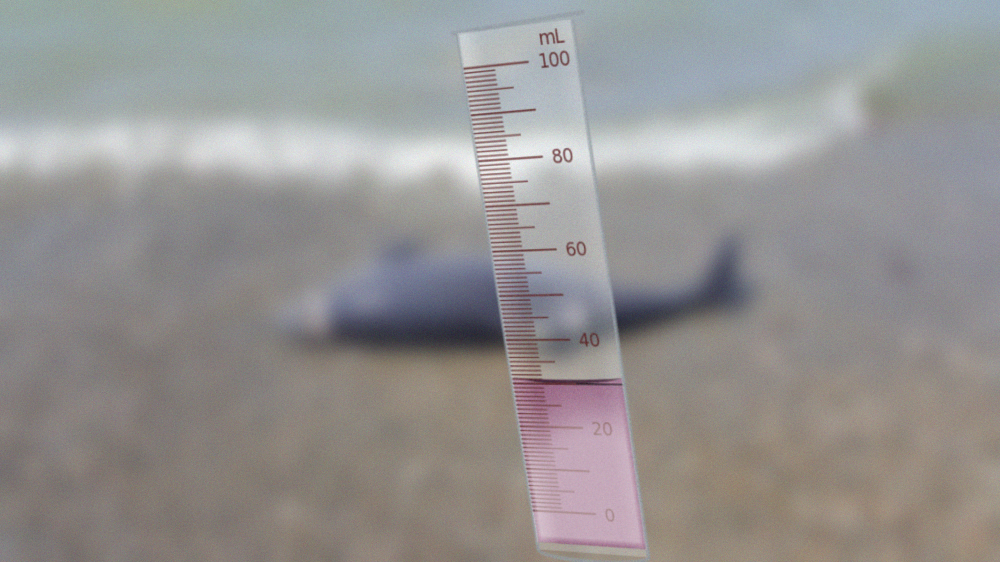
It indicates 30
